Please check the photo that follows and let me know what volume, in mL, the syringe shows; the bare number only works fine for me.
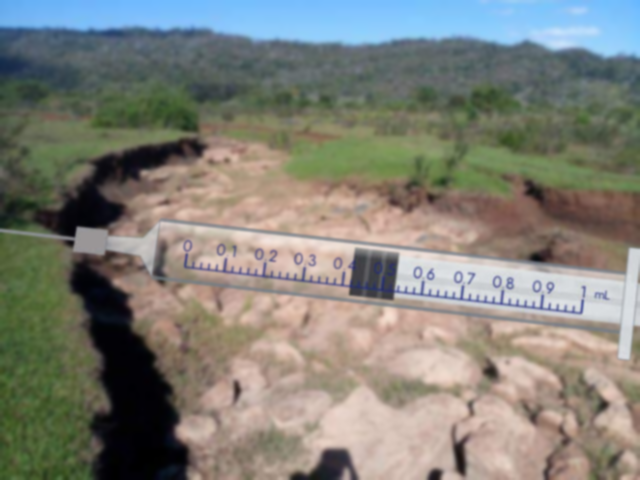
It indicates 0.42
